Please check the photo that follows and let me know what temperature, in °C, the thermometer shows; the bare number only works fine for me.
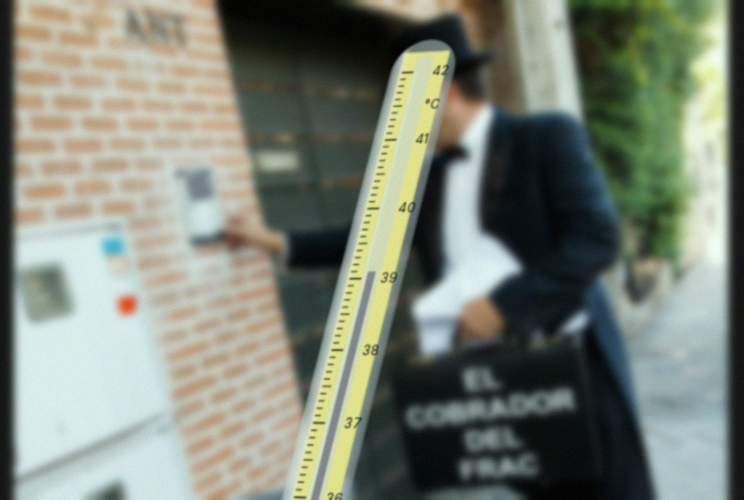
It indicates 39.1
